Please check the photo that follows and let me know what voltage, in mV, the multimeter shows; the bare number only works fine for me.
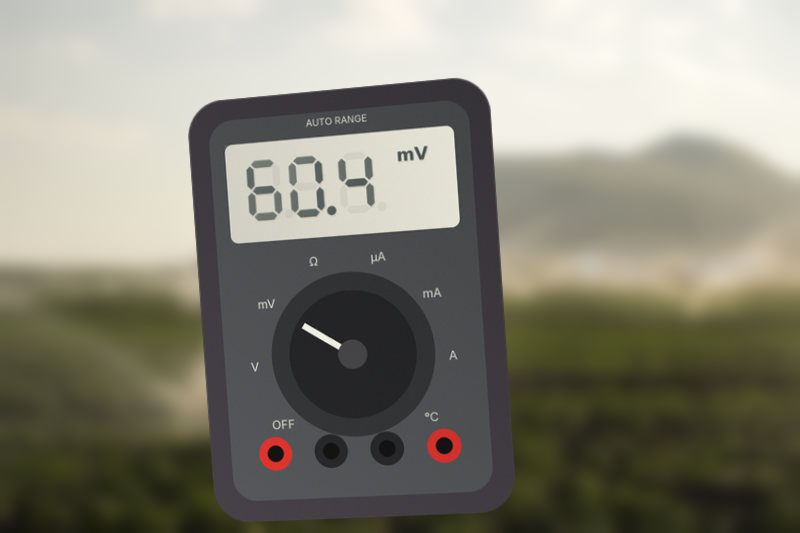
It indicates 60.4
